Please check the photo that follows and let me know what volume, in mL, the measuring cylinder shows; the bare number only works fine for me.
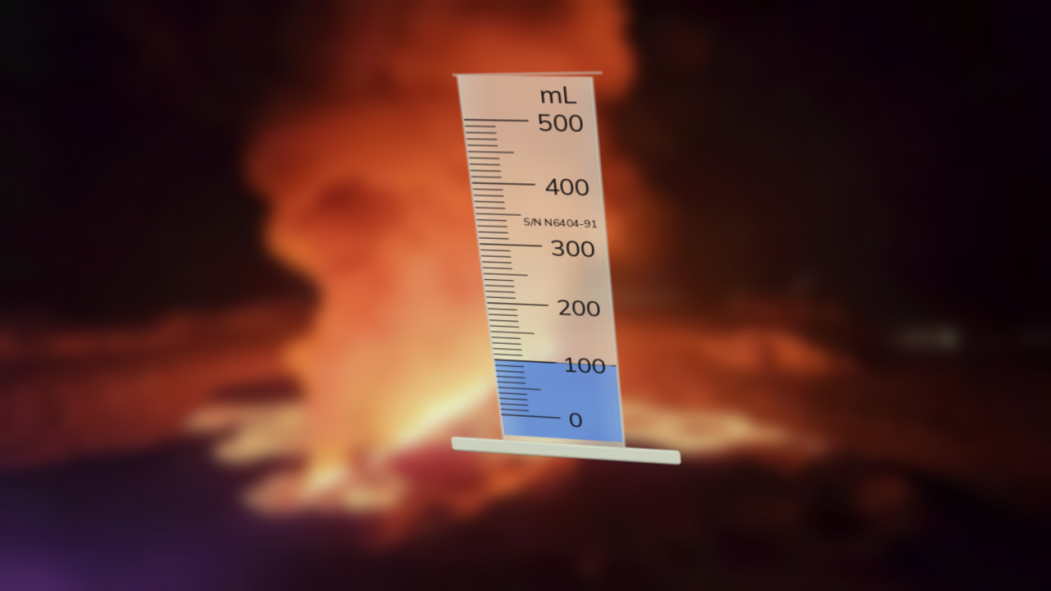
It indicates 100
